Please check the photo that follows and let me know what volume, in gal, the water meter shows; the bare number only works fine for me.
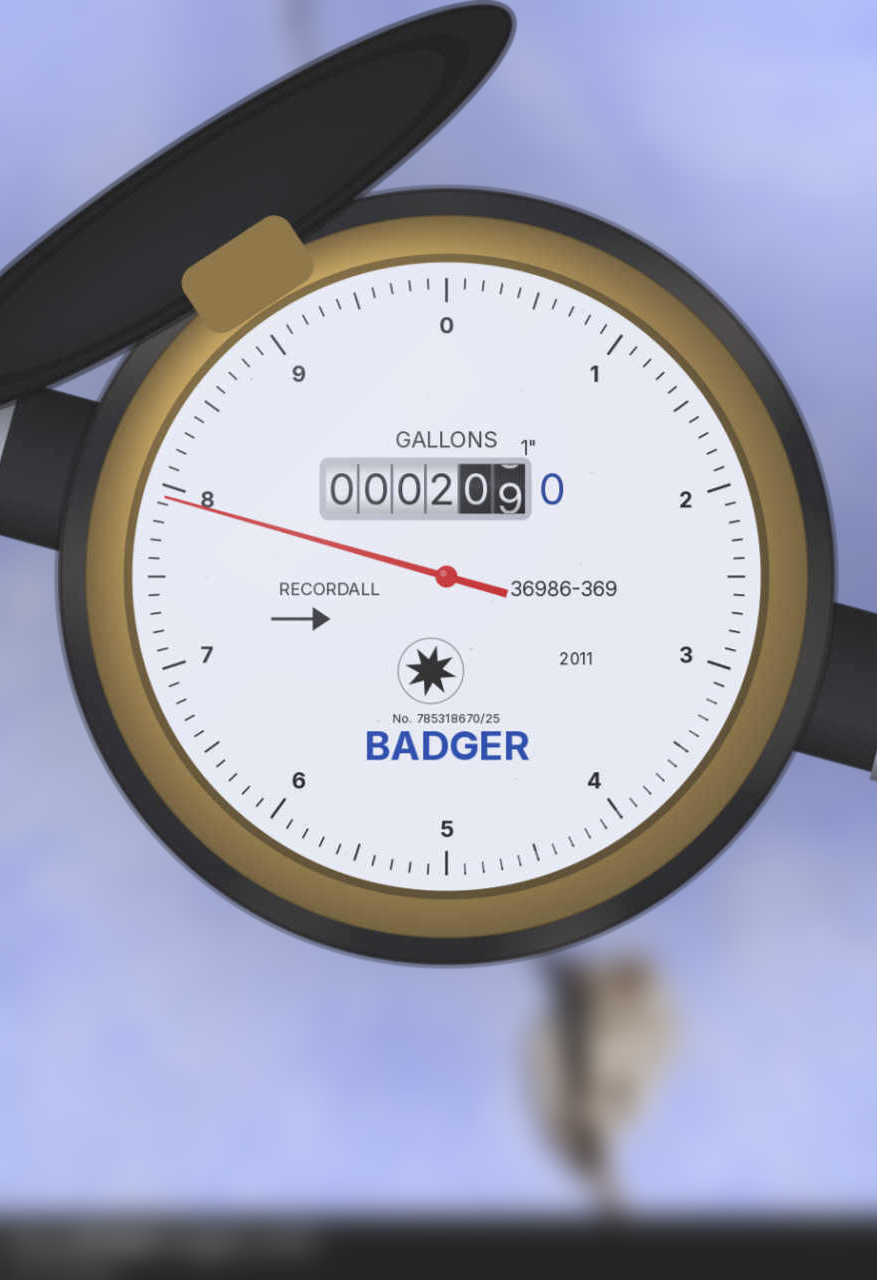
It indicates 2087.9
